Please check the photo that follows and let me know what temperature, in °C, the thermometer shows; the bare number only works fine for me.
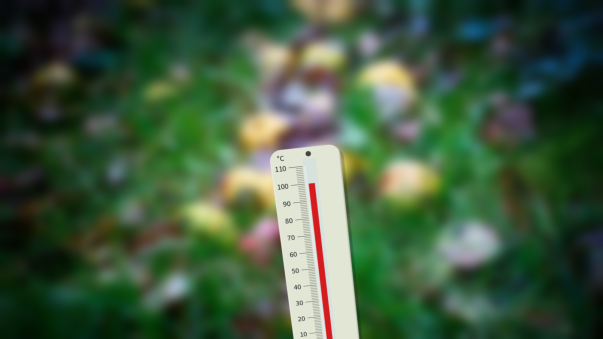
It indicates 100
